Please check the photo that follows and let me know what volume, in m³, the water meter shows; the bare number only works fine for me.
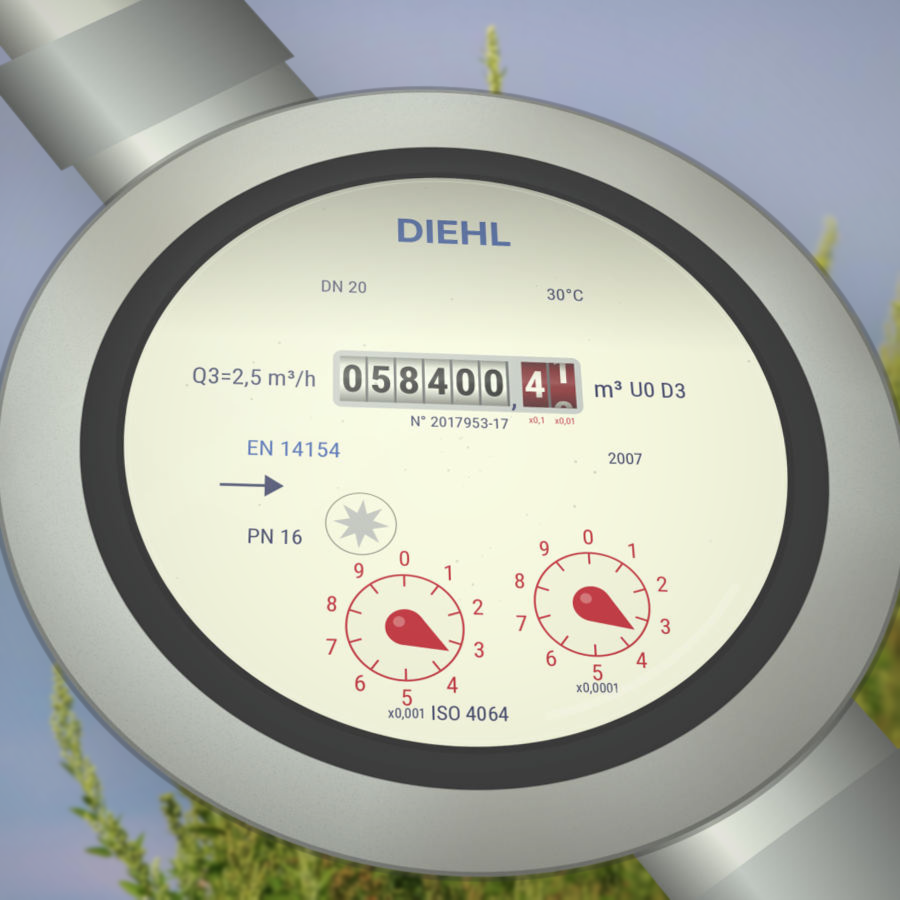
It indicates 58400.4133
